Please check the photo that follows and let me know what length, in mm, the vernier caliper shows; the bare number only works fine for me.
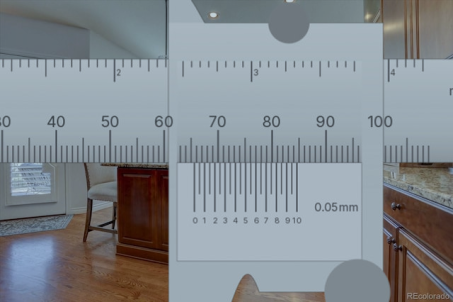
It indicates 65.6
